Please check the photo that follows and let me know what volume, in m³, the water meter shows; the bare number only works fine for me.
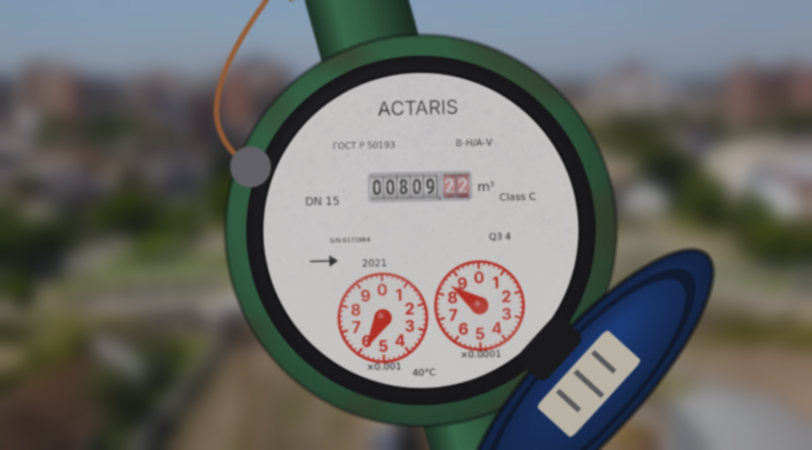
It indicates 809.2258
